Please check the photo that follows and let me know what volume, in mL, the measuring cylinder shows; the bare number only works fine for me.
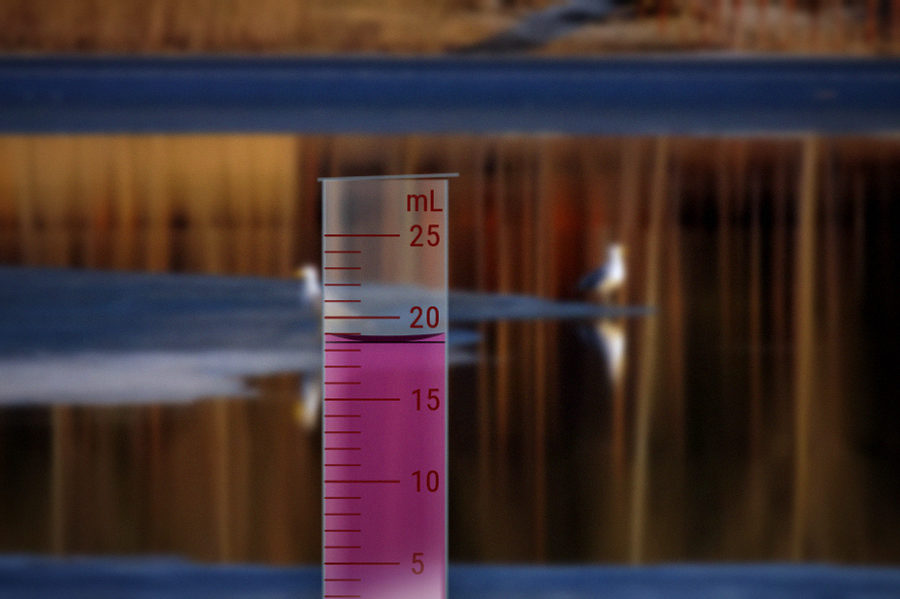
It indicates 18.5
